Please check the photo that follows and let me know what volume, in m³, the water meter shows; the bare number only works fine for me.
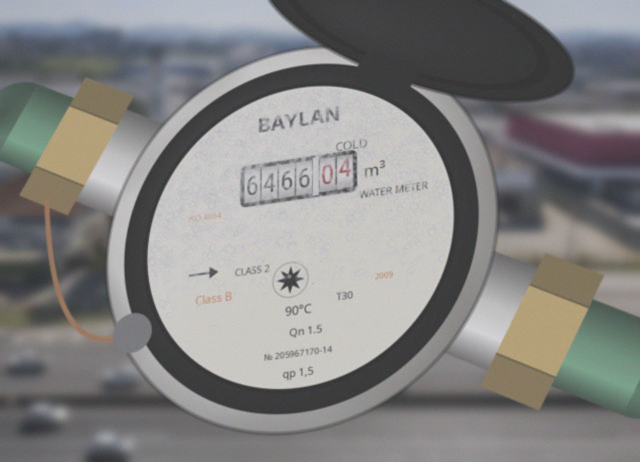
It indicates 6466.04
